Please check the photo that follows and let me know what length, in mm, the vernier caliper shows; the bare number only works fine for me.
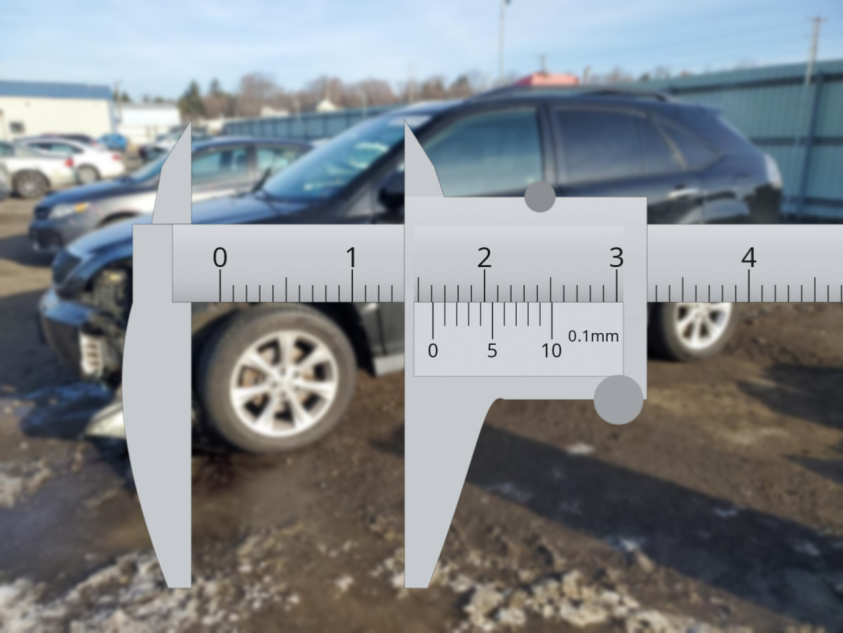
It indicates 16.1
